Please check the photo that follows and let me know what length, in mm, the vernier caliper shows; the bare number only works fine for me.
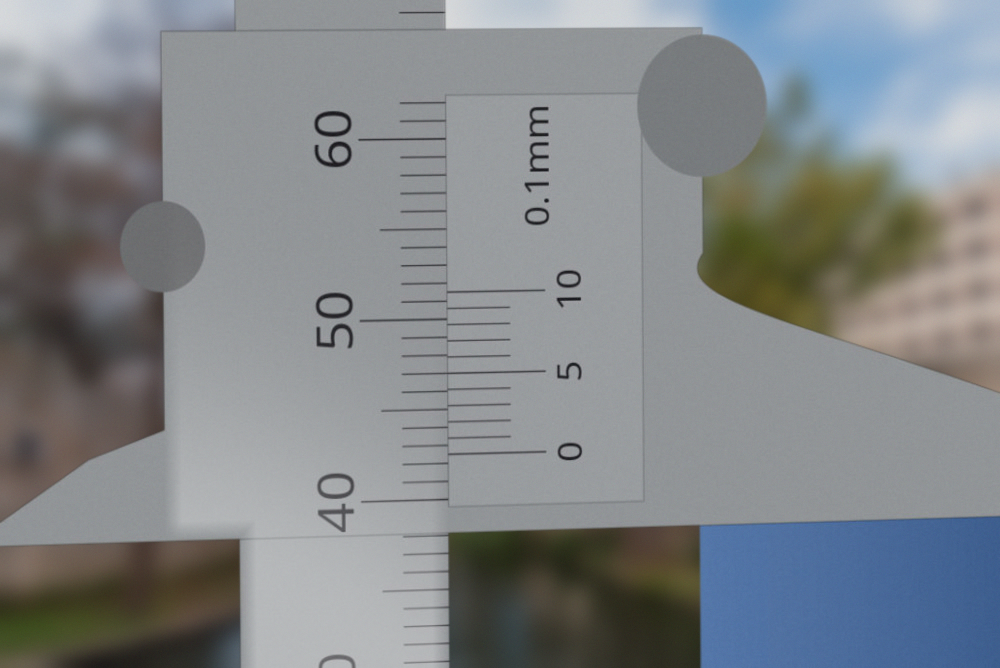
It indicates 42.5
